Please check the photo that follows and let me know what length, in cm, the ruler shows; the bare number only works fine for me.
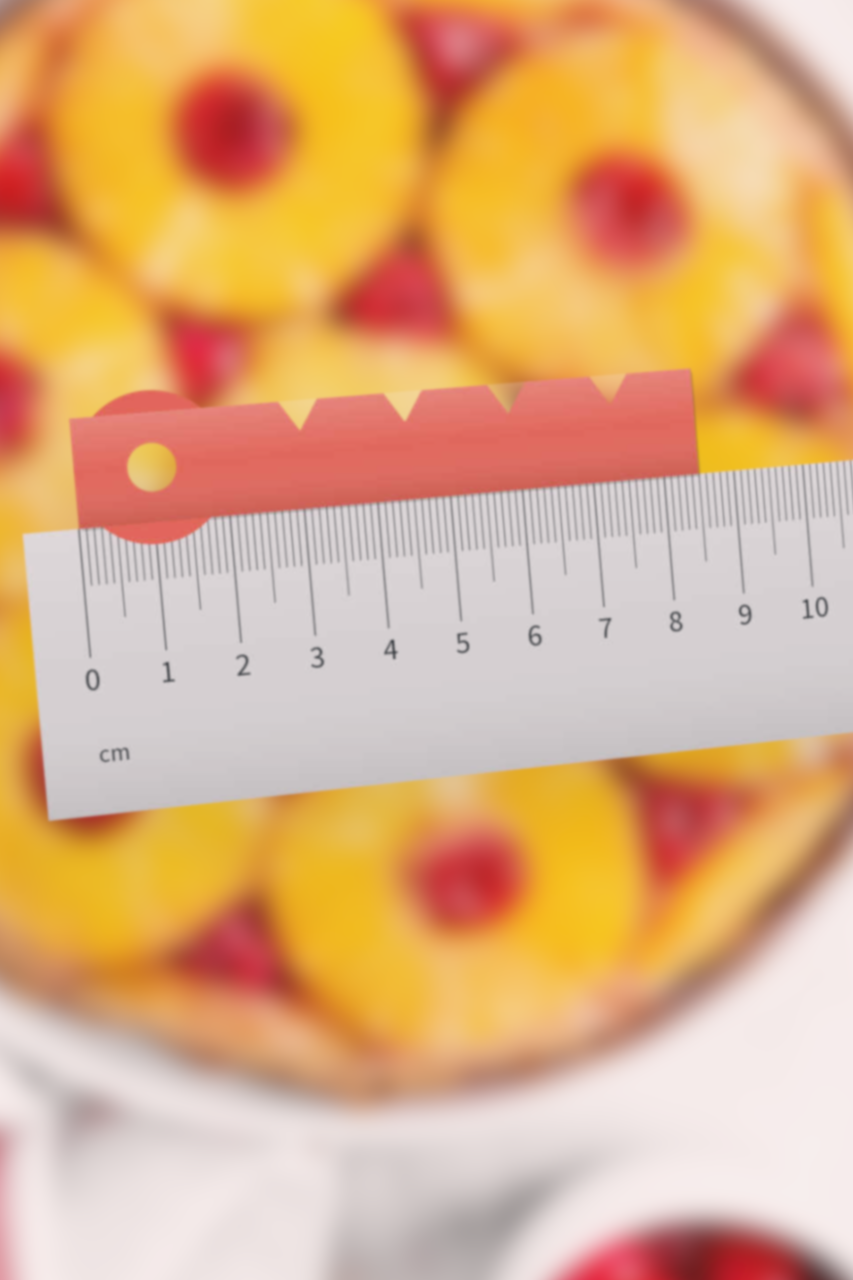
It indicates 8.5
